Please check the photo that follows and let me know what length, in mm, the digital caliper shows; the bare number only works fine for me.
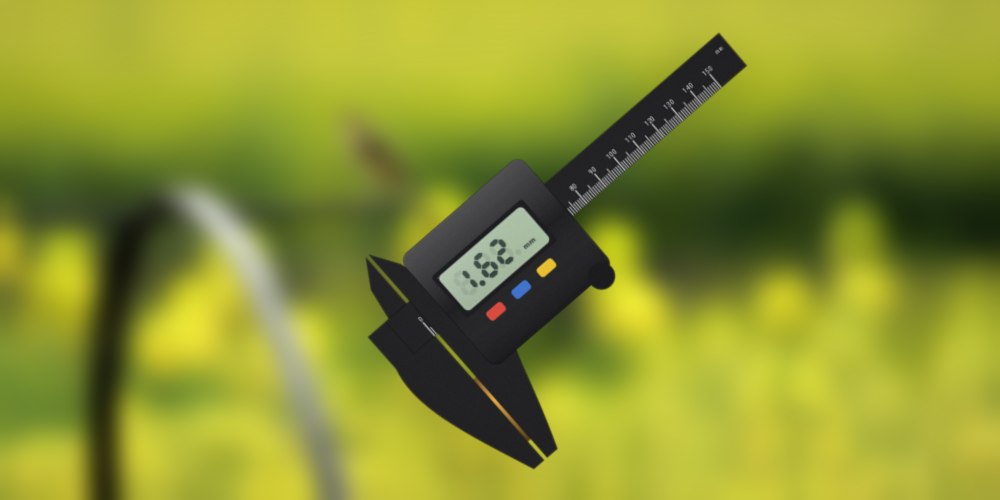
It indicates 1.62
